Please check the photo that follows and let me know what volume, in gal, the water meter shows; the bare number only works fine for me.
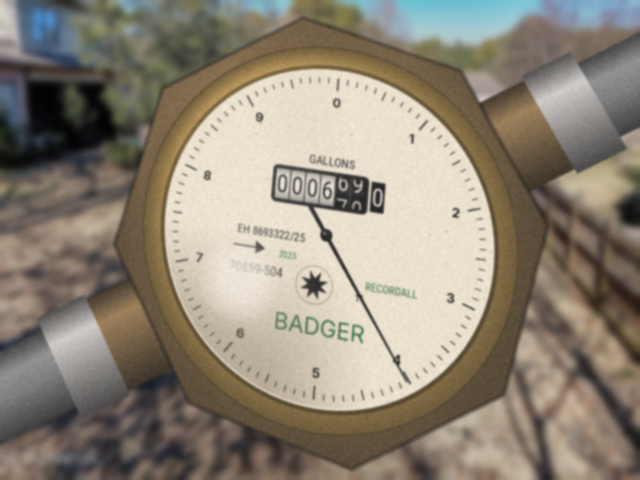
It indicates 6694.0
